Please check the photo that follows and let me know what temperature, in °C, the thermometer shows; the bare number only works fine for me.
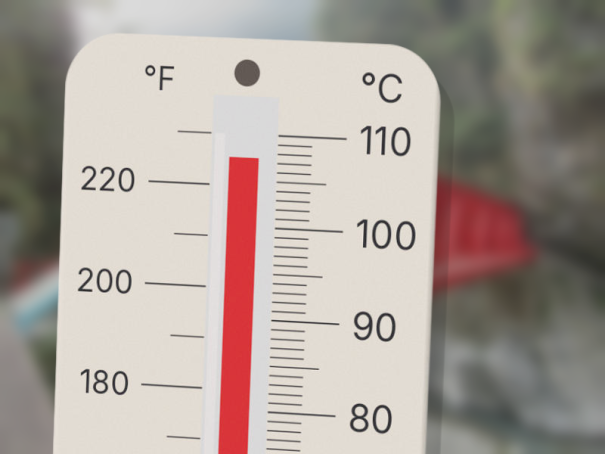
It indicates 107.5
